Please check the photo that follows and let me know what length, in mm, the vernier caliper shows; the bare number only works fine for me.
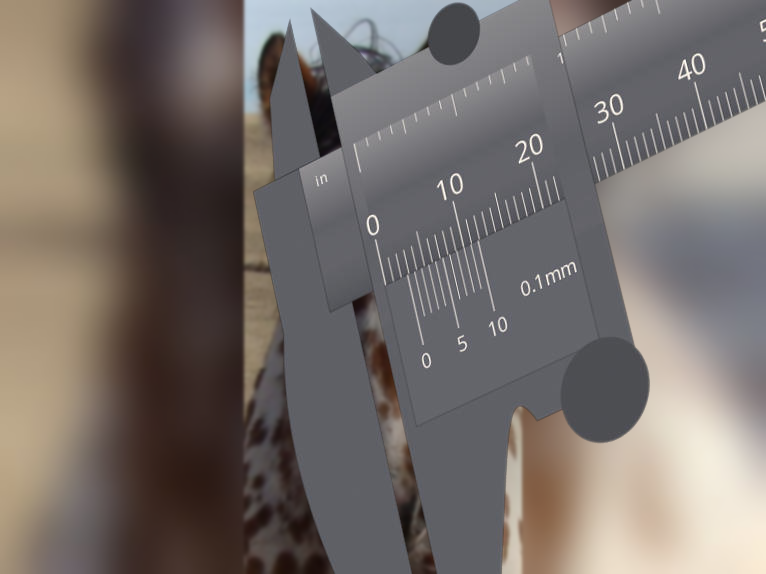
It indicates 2.8
